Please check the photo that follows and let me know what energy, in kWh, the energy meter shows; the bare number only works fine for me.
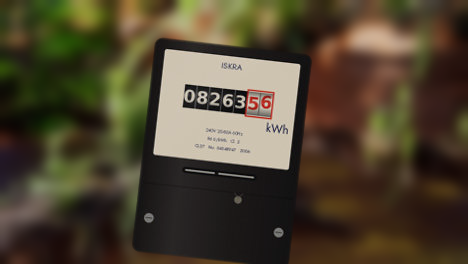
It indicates 8263.56
